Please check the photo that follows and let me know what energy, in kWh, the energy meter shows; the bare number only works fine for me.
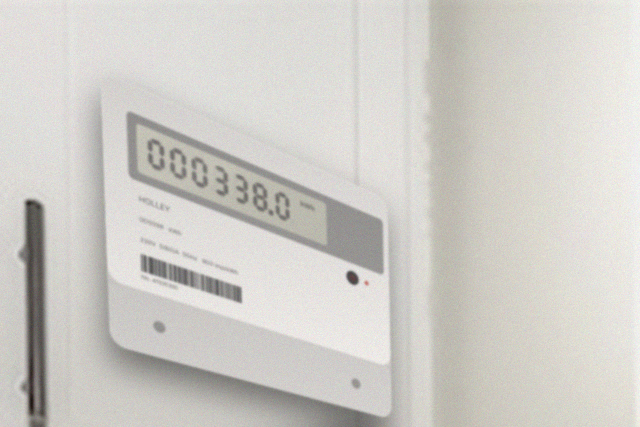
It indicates 338.0
